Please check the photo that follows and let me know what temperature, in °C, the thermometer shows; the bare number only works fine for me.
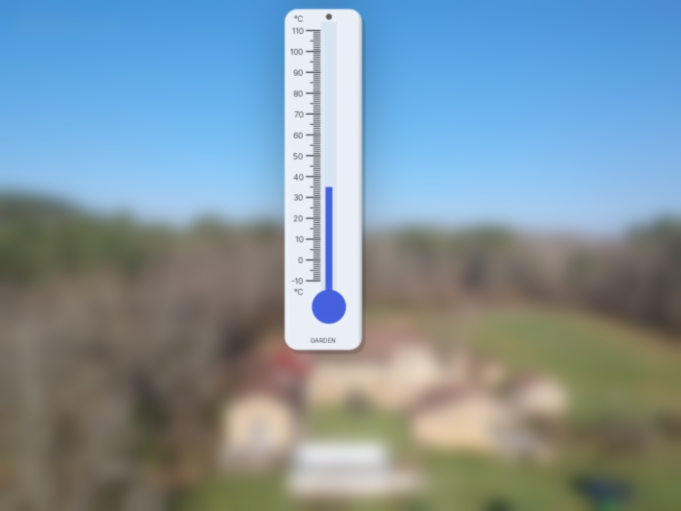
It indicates 35
